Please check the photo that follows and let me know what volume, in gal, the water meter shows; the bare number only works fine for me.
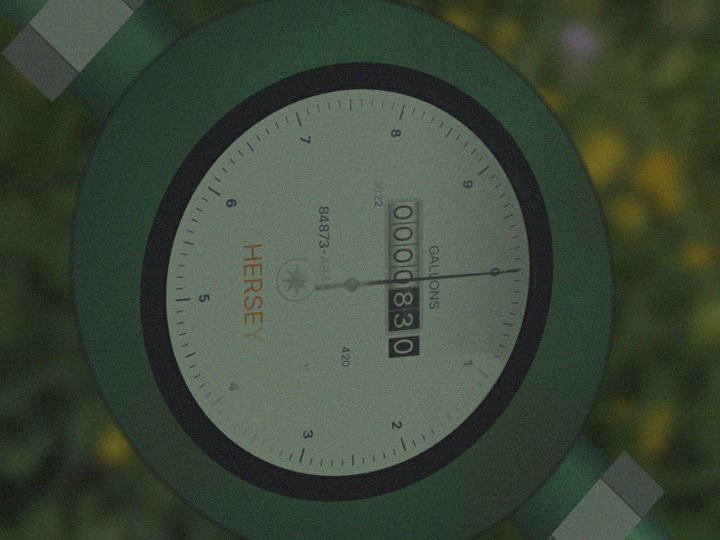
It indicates 830.0
